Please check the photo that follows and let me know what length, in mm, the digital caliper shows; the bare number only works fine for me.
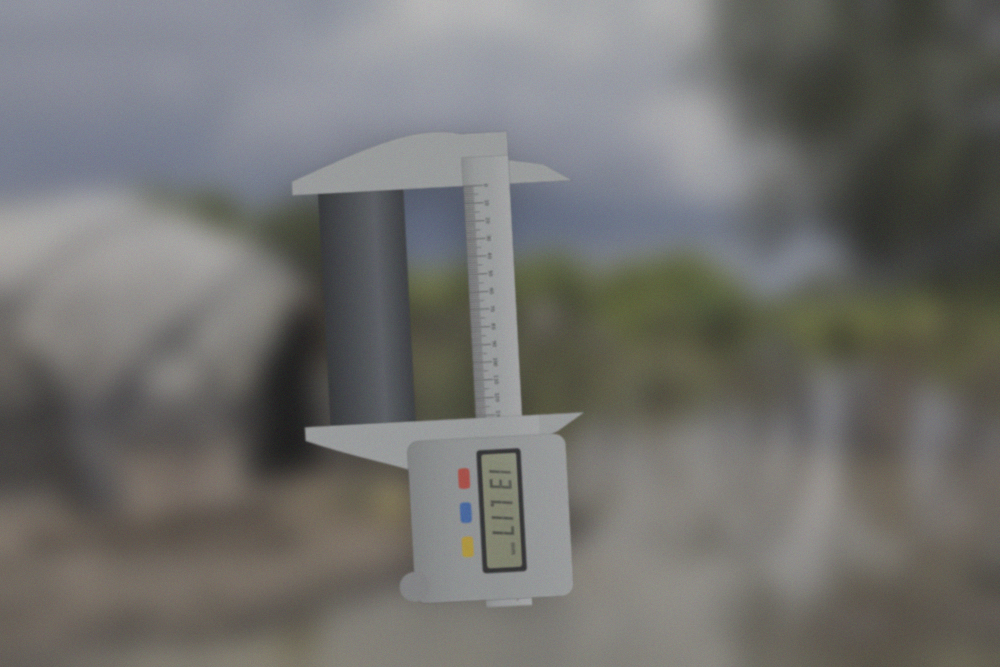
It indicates 131.17
